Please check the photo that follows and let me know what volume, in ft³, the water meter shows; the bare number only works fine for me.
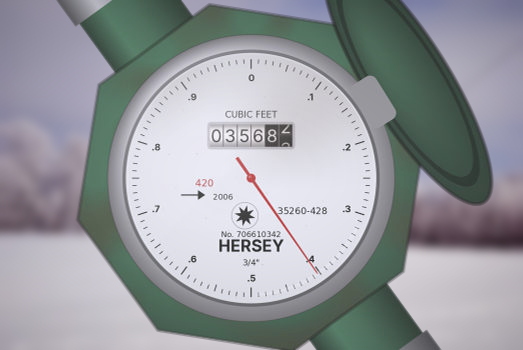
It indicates 35682.40
